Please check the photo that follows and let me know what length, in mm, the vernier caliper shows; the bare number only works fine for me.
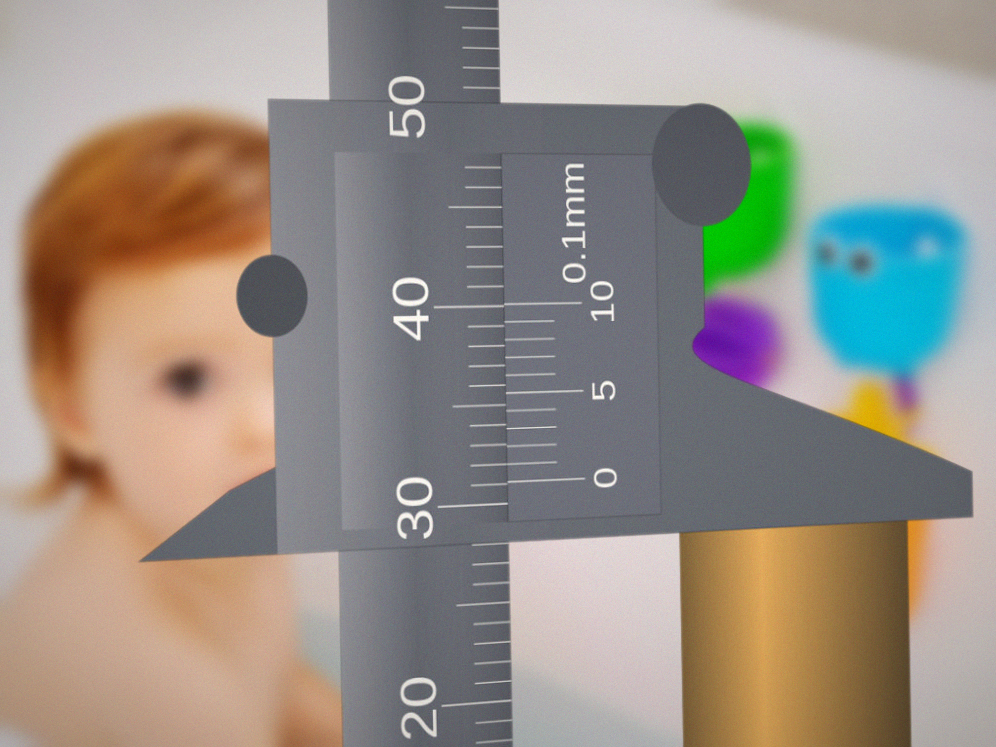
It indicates 31.1
